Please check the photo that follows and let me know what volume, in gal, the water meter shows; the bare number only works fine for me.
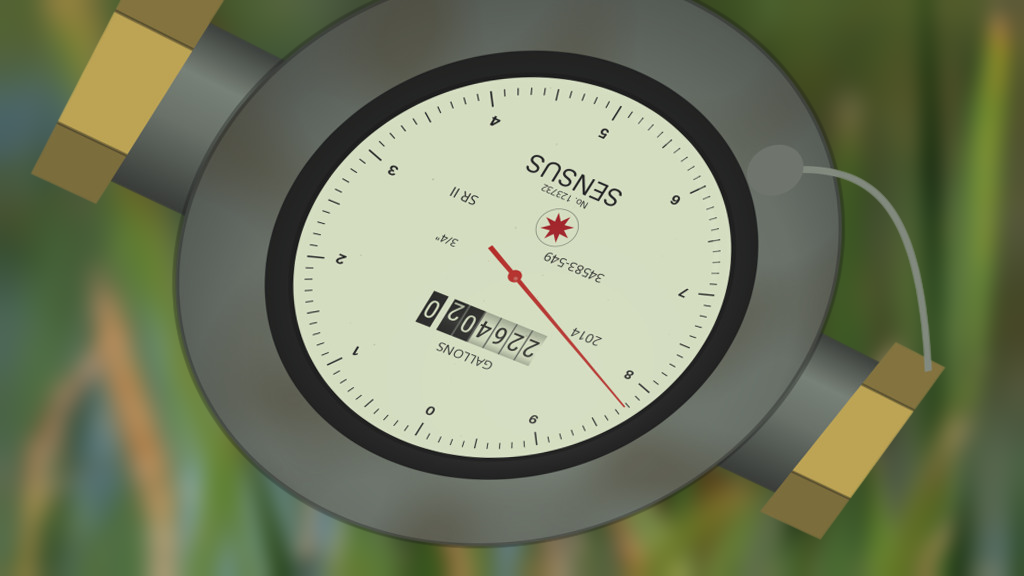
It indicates 2264018.2
